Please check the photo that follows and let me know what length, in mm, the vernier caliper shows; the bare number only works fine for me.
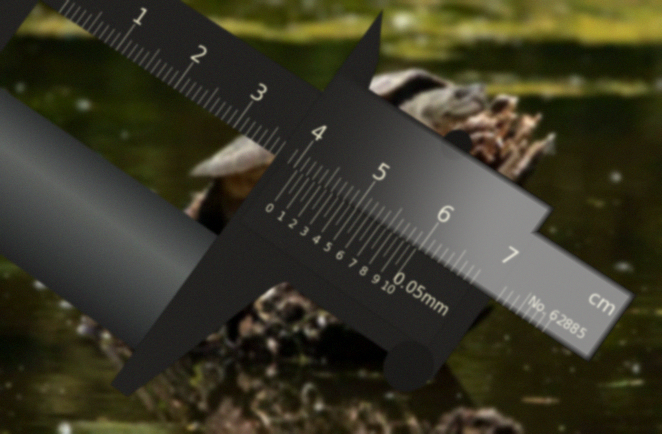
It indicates 40.6
